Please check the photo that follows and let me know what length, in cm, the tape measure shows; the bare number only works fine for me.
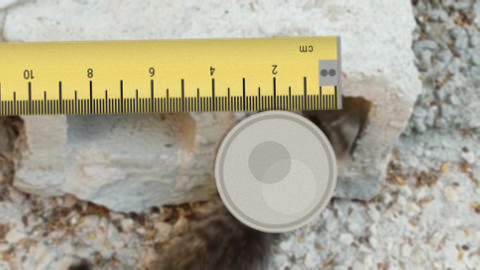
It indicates 4
